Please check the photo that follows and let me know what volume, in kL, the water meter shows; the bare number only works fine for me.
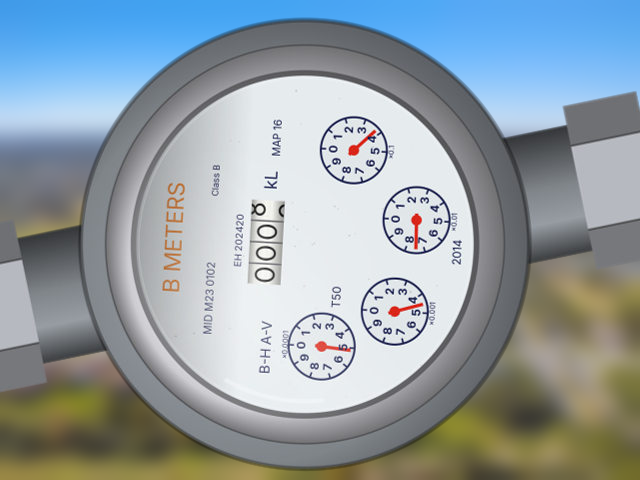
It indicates 8.3745
